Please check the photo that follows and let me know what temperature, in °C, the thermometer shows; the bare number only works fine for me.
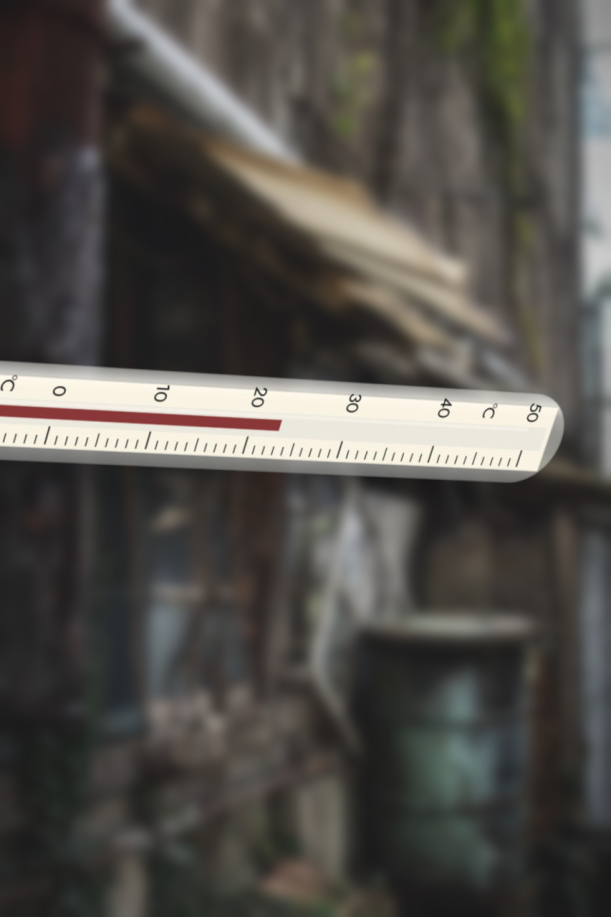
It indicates 23
